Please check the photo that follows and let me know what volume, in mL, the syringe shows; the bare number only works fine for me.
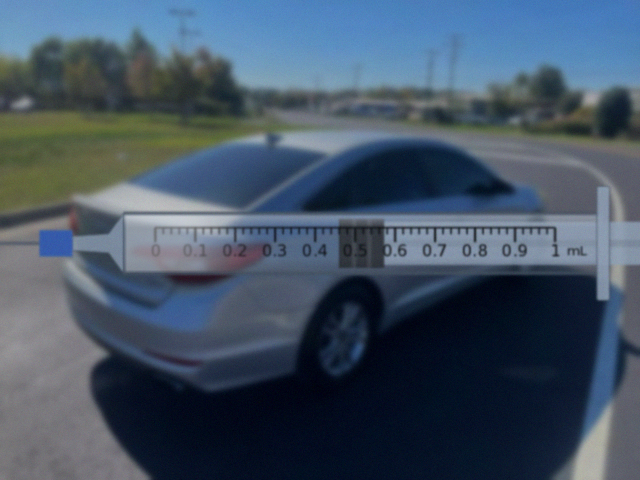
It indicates 0.46
